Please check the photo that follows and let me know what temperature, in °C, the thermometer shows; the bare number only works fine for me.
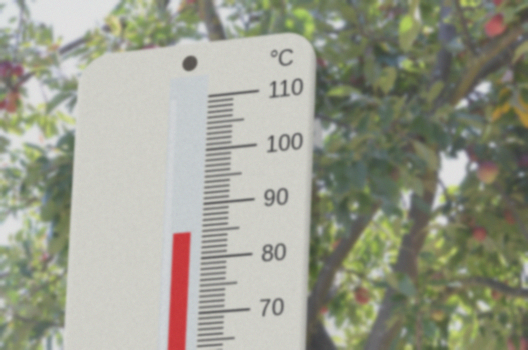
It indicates 85
